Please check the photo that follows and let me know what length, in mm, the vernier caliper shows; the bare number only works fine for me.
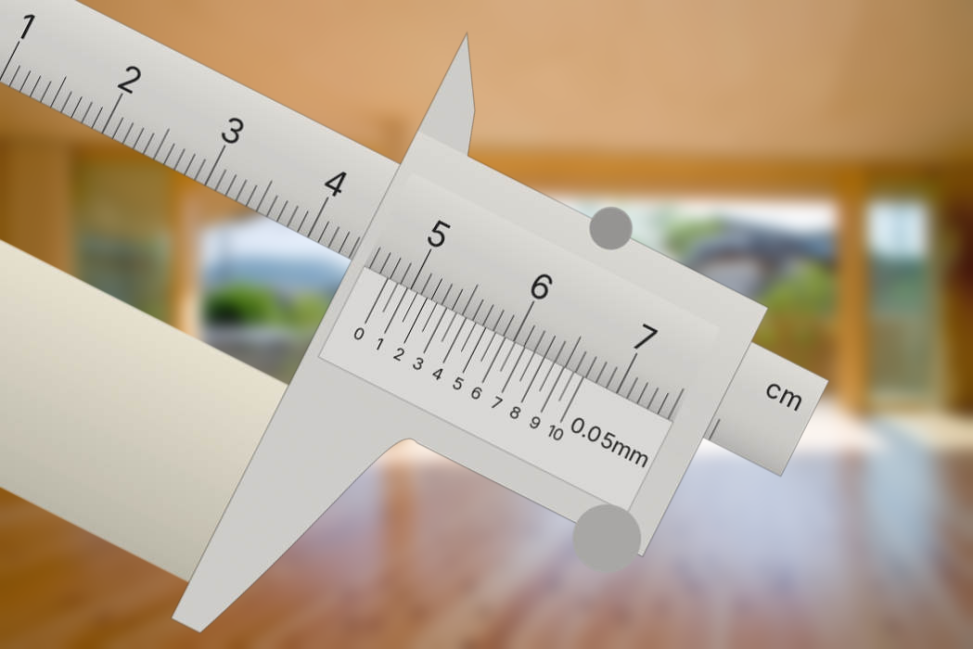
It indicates 47.8
